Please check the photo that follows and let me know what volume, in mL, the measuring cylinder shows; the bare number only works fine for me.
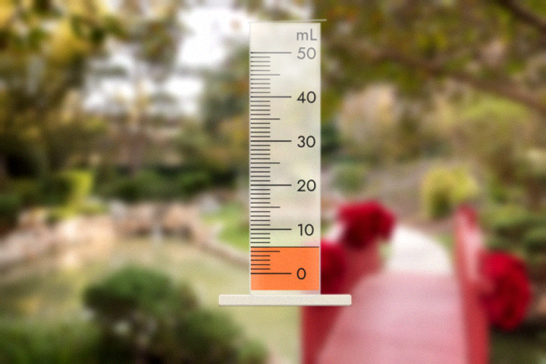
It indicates 6
